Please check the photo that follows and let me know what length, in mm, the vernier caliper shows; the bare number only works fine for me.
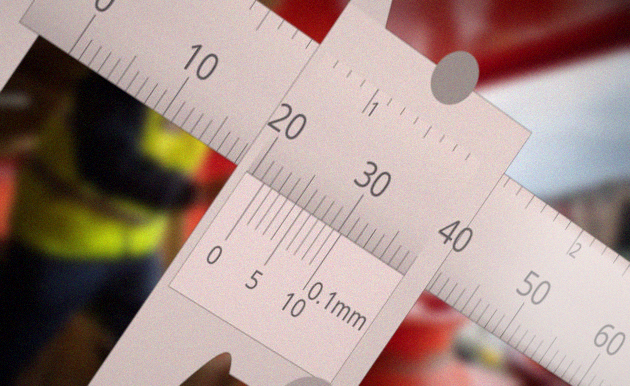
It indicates 21.4
